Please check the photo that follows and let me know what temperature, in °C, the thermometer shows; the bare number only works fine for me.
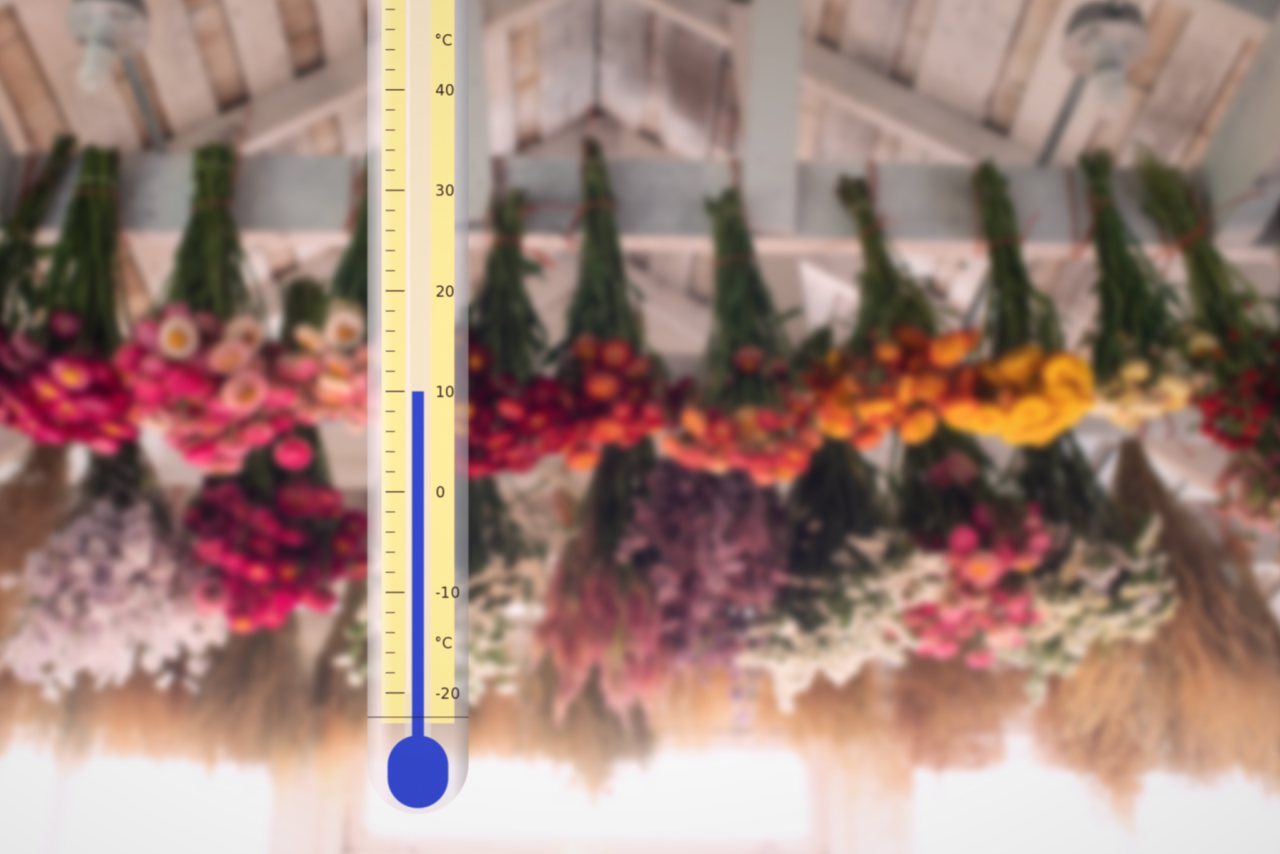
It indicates 10
